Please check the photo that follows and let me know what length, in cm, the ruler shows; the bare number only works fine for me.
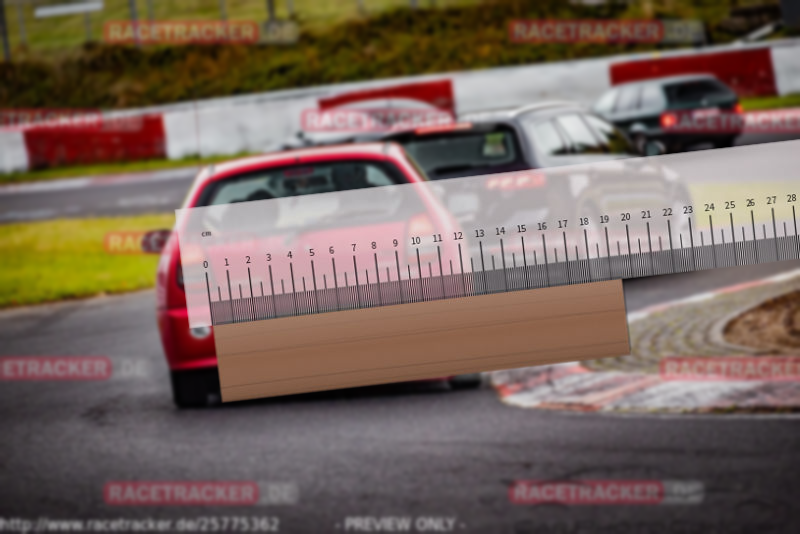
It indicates 19.5
